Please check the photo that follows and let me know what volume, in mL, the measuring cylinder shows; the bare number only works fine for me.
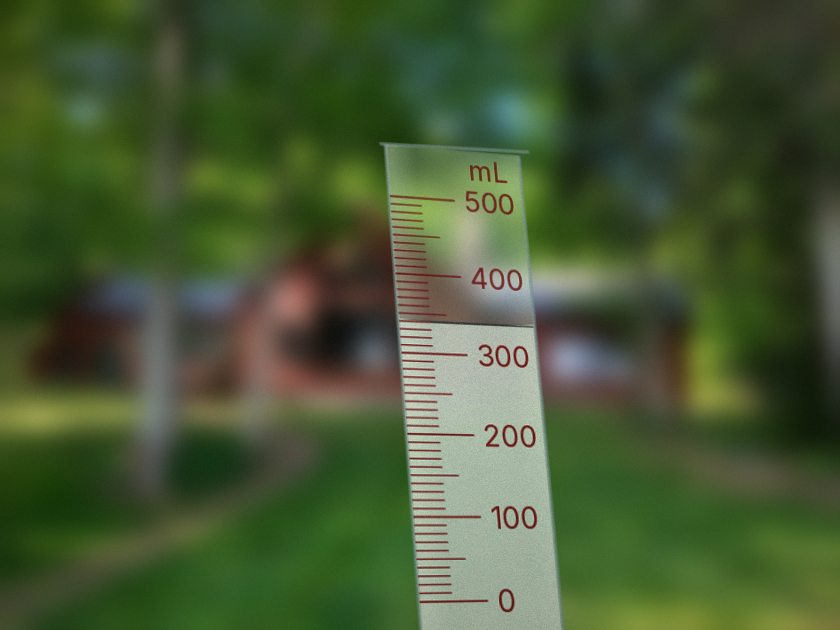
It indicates 340
